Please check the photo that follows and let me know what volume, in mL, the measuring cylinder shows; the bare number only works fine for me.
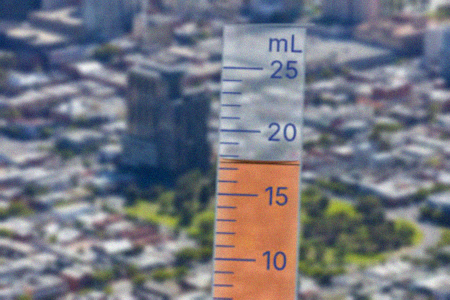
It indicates 17.5
